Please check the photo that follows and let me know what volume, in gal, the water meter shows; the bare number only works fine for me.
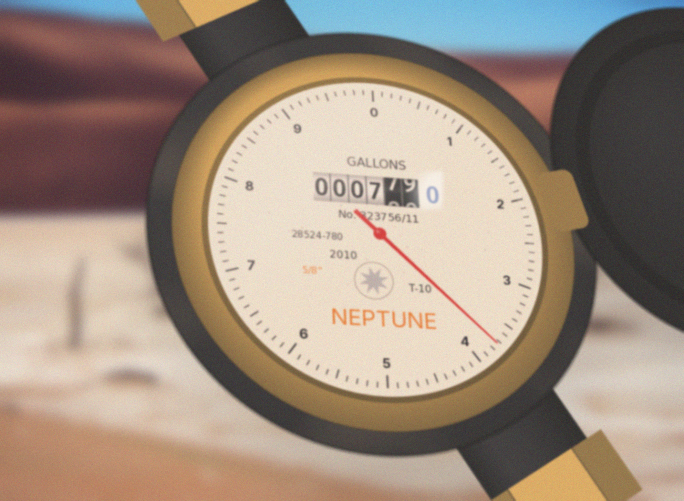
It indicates 7793.7
